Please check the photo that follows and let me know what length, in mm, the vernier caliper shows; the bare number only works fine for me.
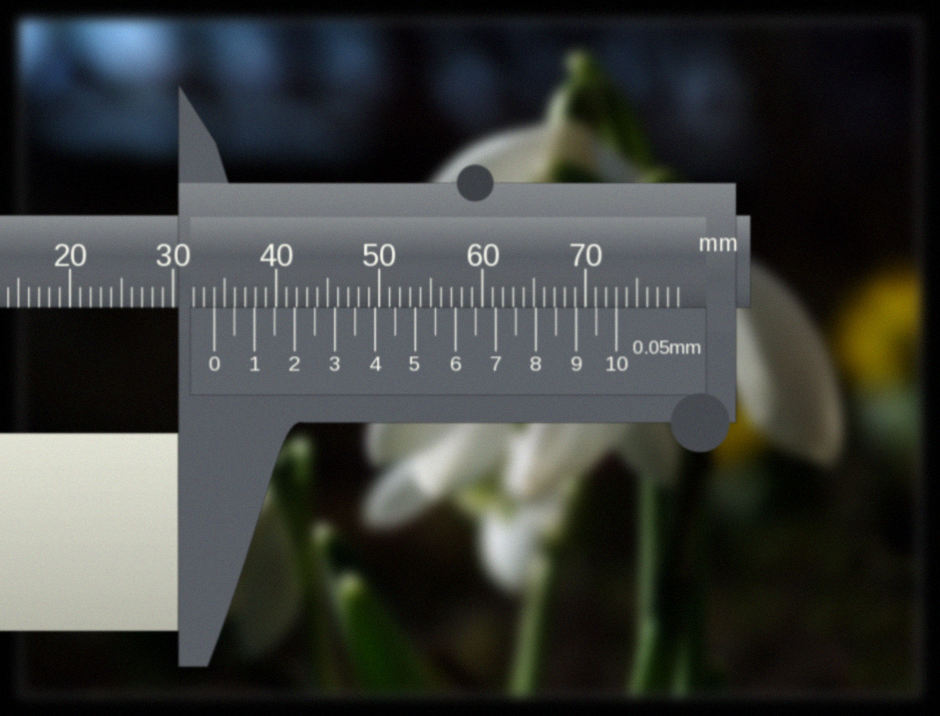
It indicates 34.0
